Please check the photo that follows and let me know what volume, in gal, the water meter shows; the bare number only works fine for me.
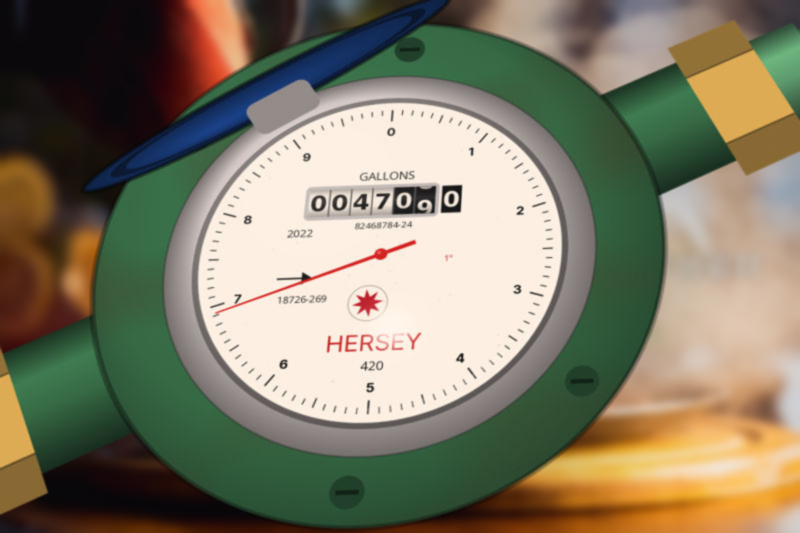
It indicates 47086.9
